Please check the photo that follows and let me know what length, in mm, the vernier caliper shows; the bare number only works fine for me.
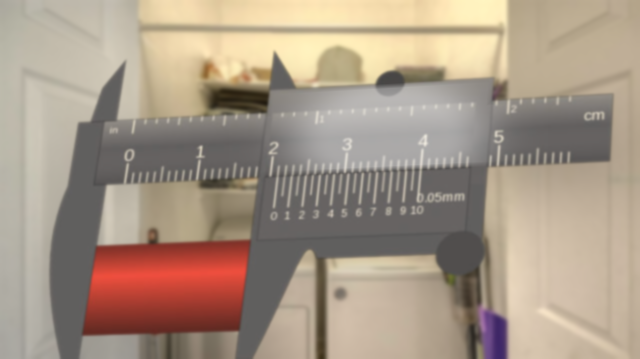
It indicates 21.0
